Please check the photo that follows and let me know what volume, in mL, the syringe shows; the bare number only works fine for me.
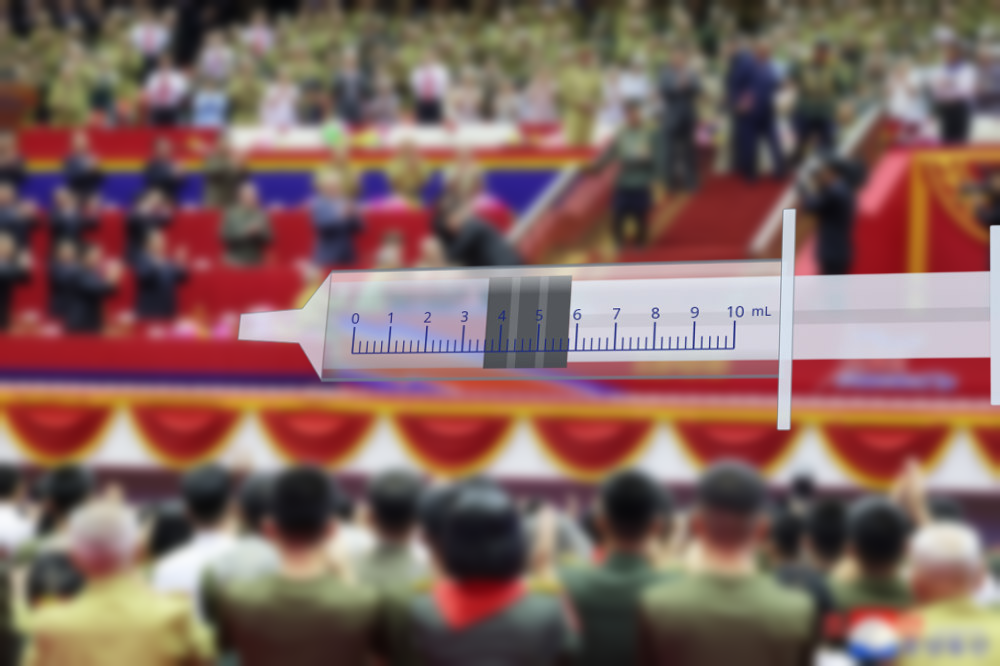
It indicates 3.6
